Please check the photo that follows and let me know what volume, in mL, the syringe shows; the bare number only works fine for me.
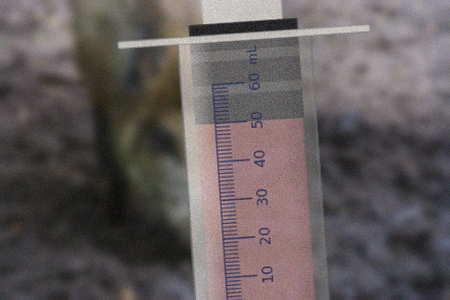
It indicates 50
